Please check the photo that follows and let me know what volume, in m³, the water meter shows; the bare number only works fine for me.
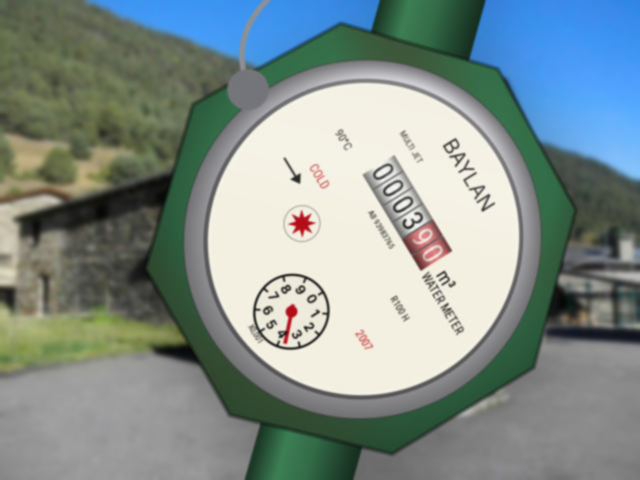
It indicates 3.903
